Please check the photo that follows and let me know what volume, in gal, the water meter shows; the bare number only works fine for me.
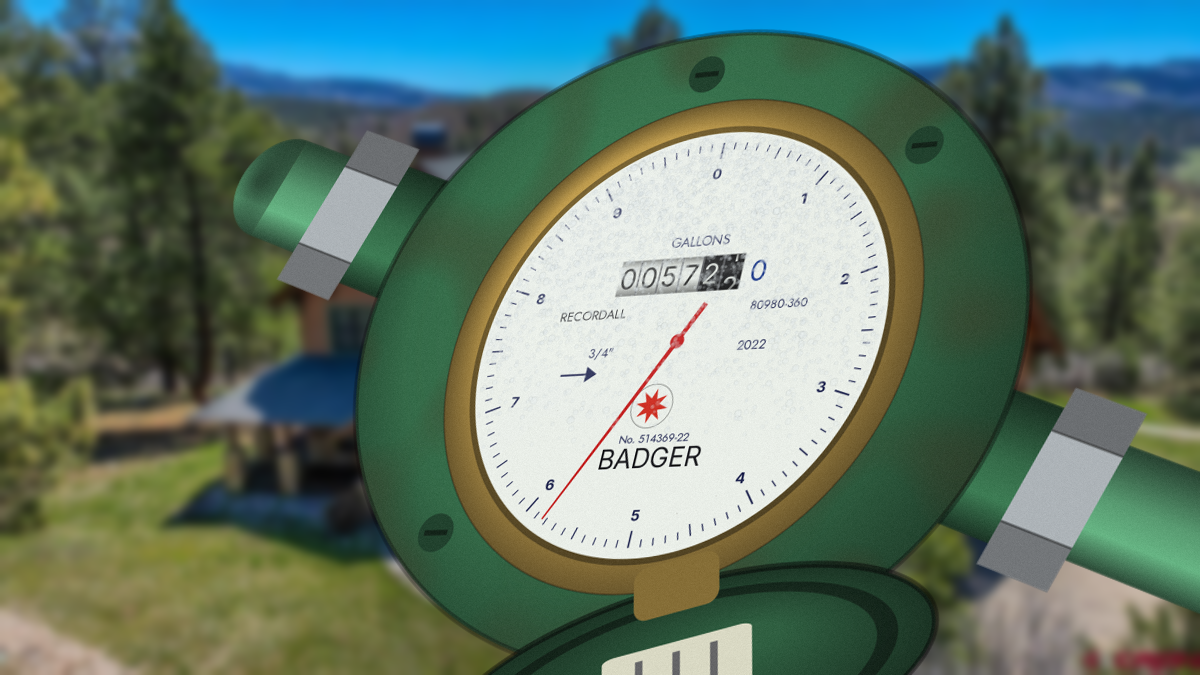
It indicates 57215.8
